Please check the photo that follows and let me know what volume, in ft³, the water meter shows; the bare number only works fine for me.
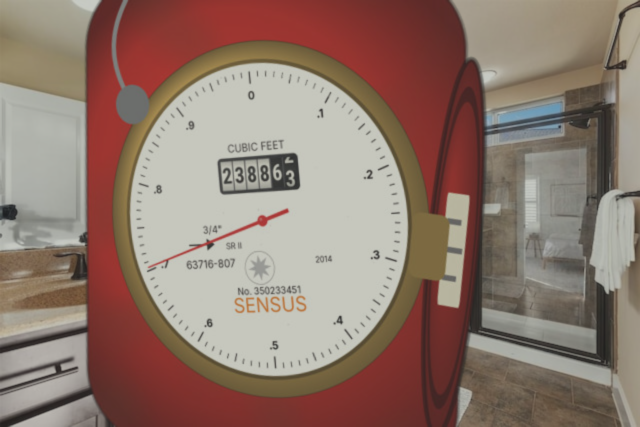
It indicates 238862.70
